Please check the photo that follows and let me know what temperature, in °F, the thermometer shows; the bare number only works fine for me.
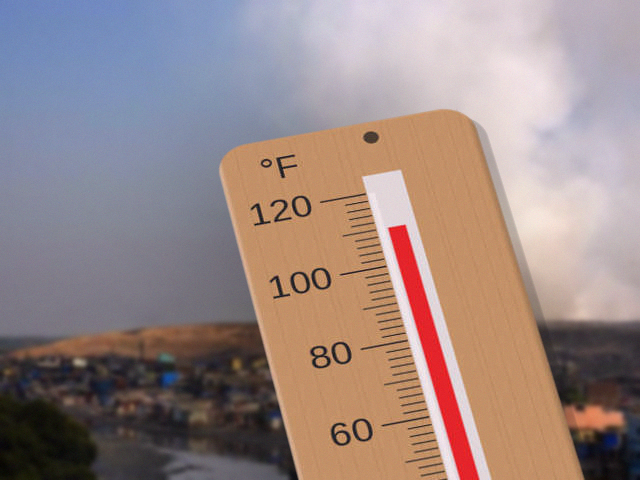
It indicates 110
